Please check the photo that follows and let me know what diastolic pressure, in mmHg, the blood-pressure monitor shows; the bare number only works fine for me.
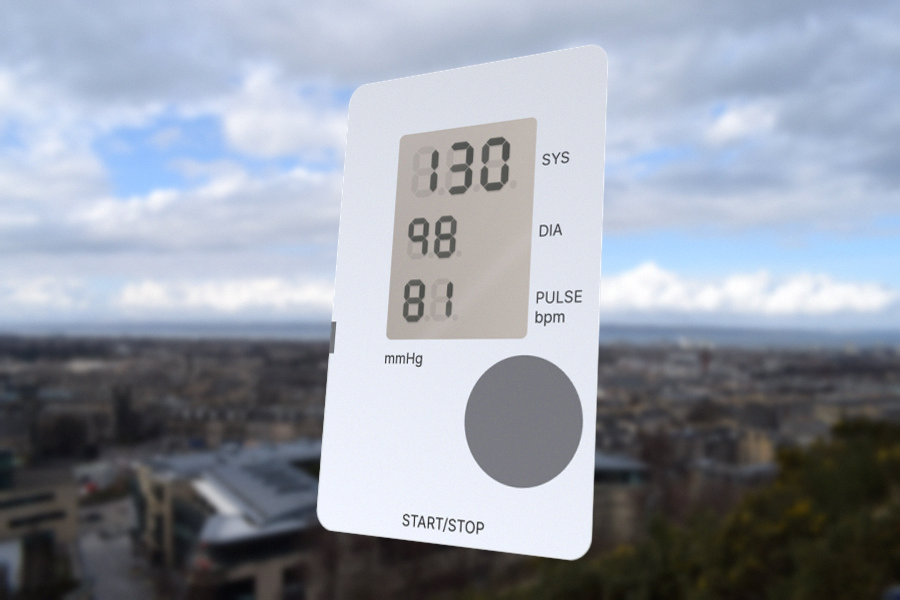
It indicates 98
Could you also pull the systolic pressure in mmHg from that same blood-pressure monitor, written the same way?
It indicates 130
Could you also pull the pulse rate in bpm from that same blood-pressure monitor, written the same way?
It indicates 81
